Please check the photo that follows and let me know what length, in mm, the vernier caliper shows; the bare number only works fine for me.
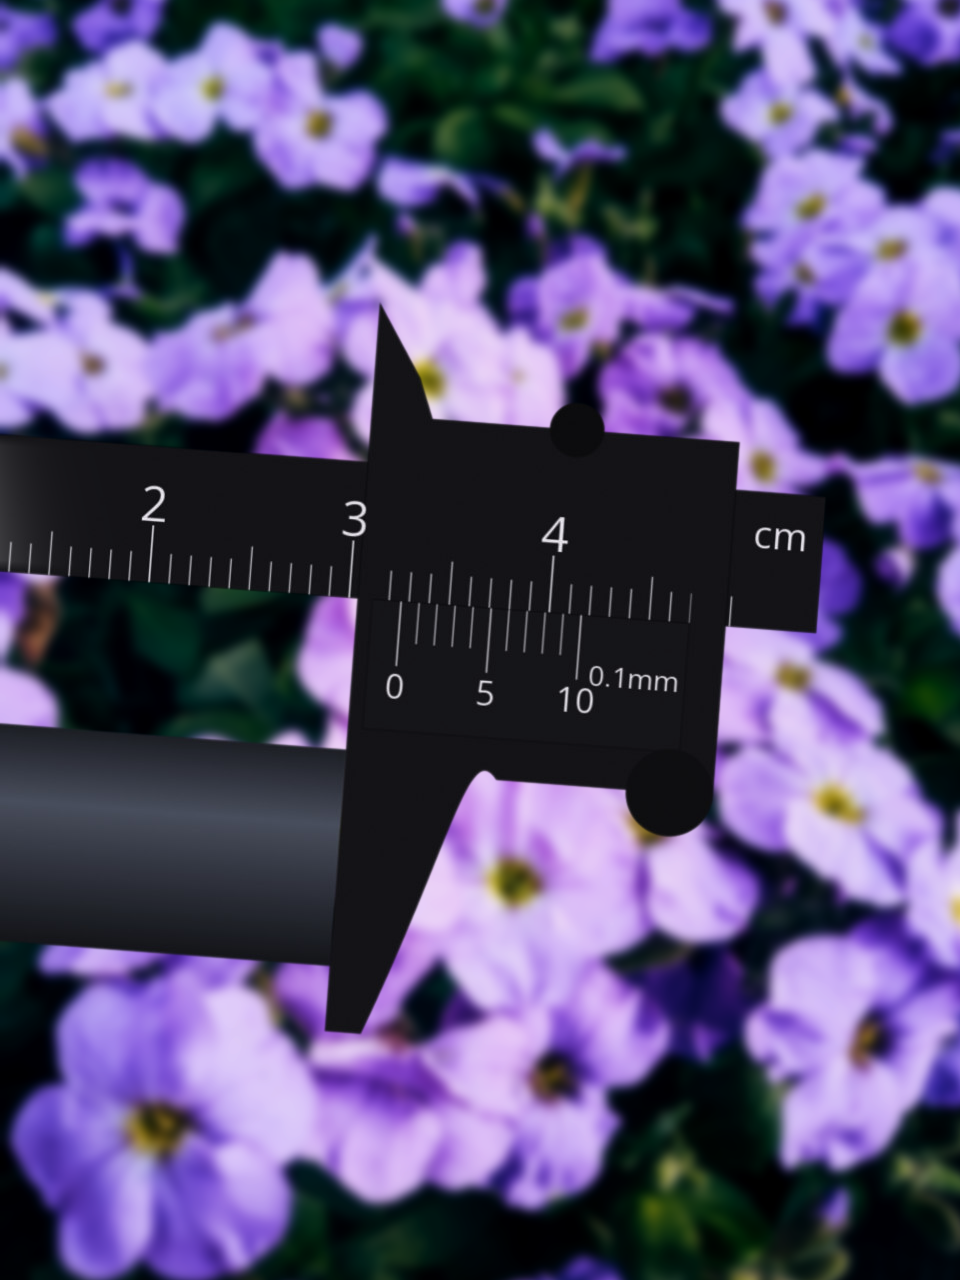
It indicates 32.6
